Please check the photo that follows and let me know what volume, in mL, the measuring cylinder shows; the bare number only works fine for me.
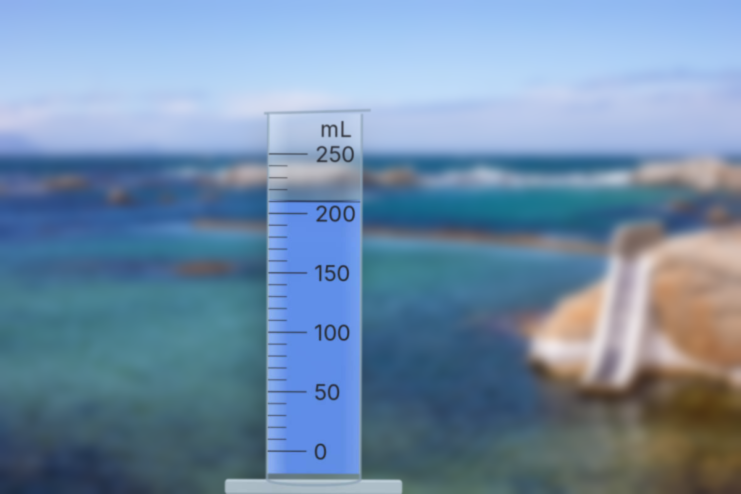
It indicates 210
